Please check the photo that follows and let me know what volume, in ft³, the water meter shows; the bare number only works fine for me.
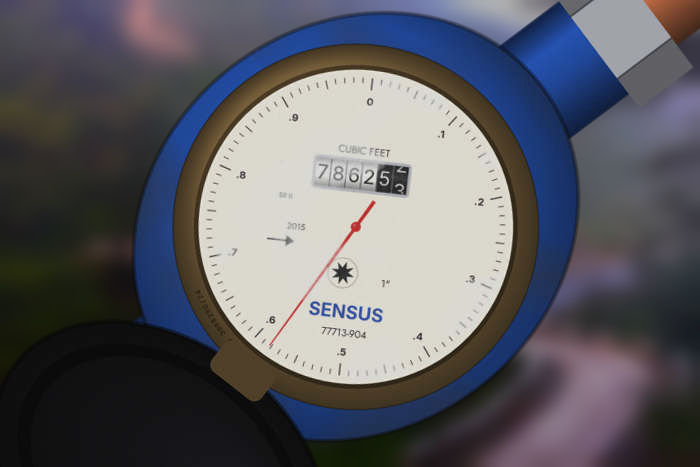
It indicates 786252.58
